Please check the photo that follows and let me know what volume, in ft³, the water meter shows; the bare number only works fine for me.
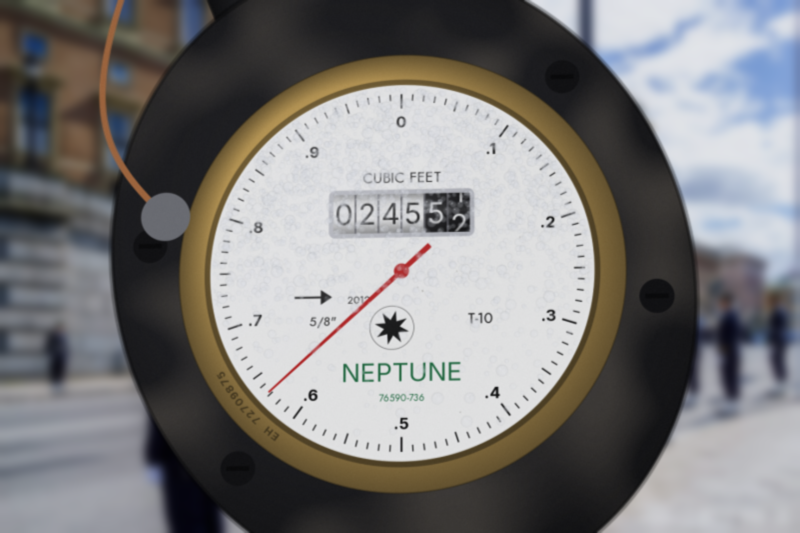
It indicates 24551.63
